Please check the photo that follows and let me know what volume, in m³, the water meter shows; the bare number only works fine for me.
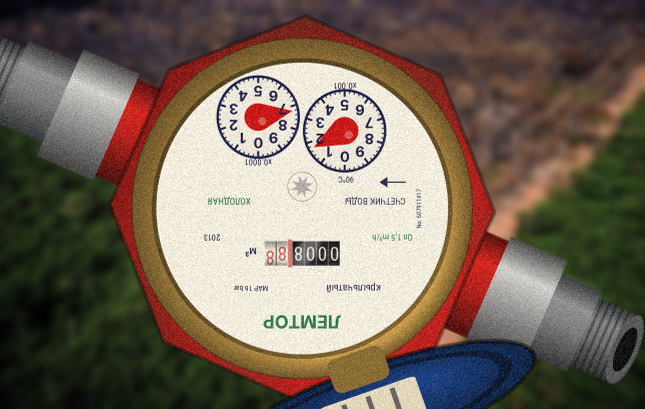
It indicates 8.8817
